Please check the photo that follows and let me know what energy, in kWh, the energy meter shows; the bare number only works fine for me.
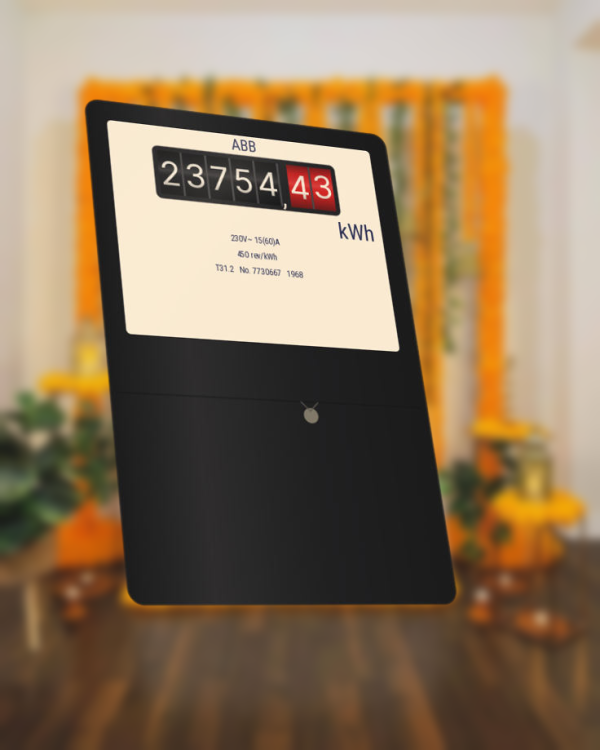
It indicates 23754.43
